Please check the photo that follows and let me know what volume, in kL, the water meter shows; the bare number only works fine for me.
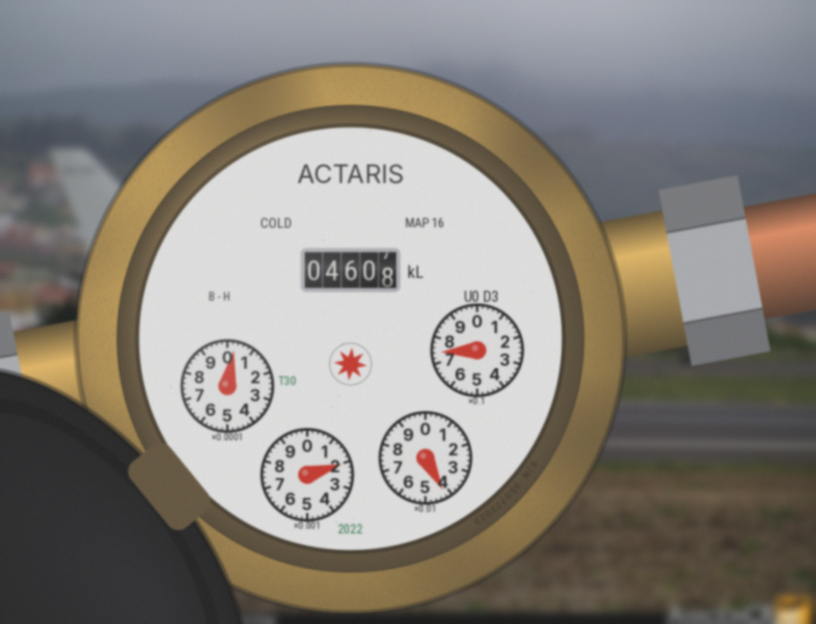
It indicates 4607.7420
